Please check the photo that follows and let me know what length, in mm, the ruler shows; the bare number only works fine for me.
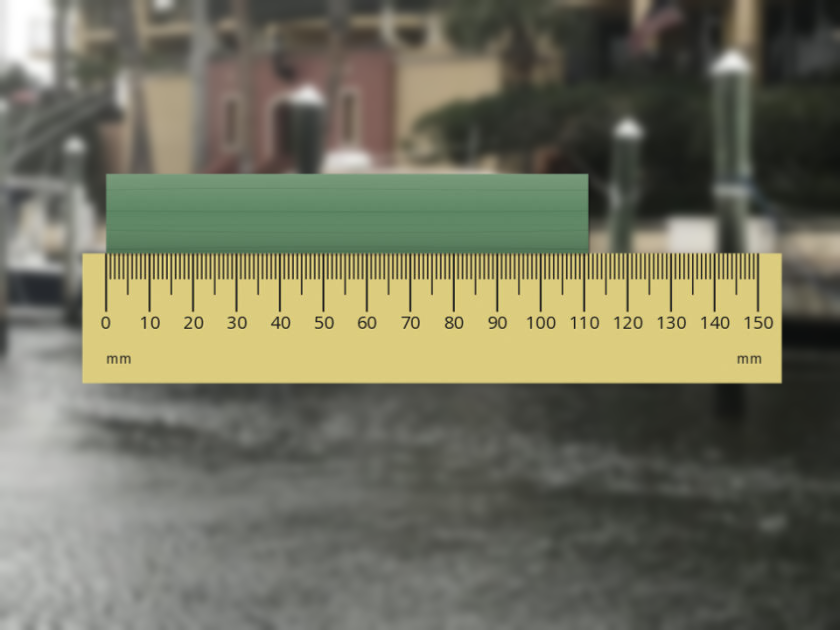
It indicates 111
